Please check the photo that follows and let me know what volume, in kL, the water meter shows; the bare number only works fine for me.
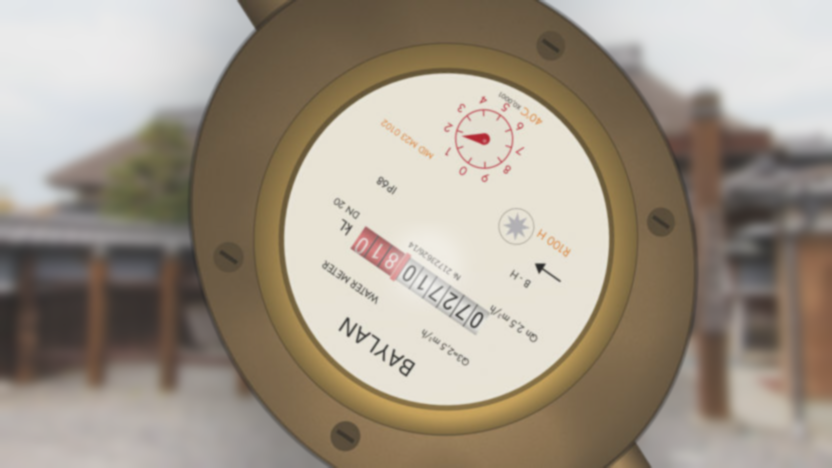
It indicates 72710.8101
